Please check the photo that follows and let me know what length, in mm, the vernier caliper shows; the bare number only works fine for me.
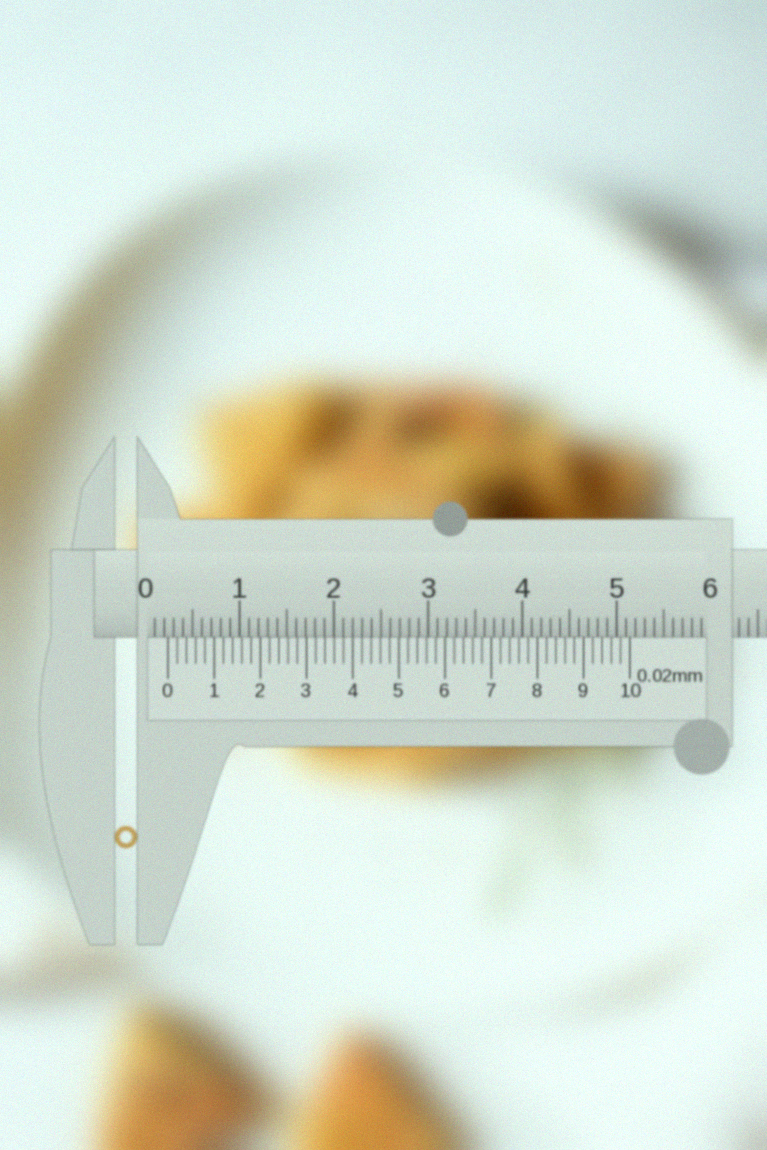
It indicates 2.4
